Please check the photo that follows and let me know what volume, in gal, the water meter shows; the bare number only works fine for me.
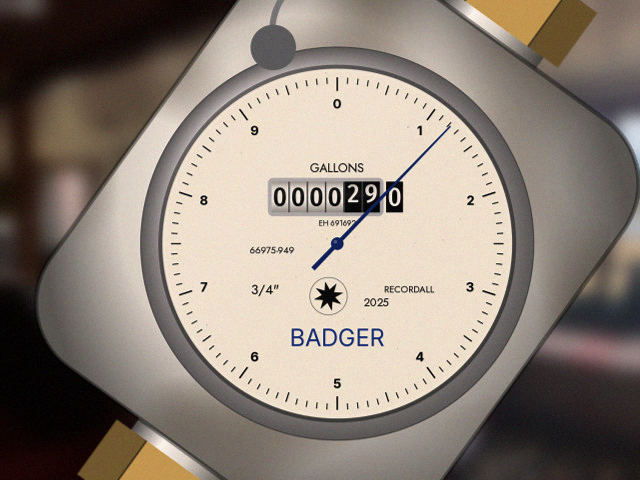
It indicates 291.2
